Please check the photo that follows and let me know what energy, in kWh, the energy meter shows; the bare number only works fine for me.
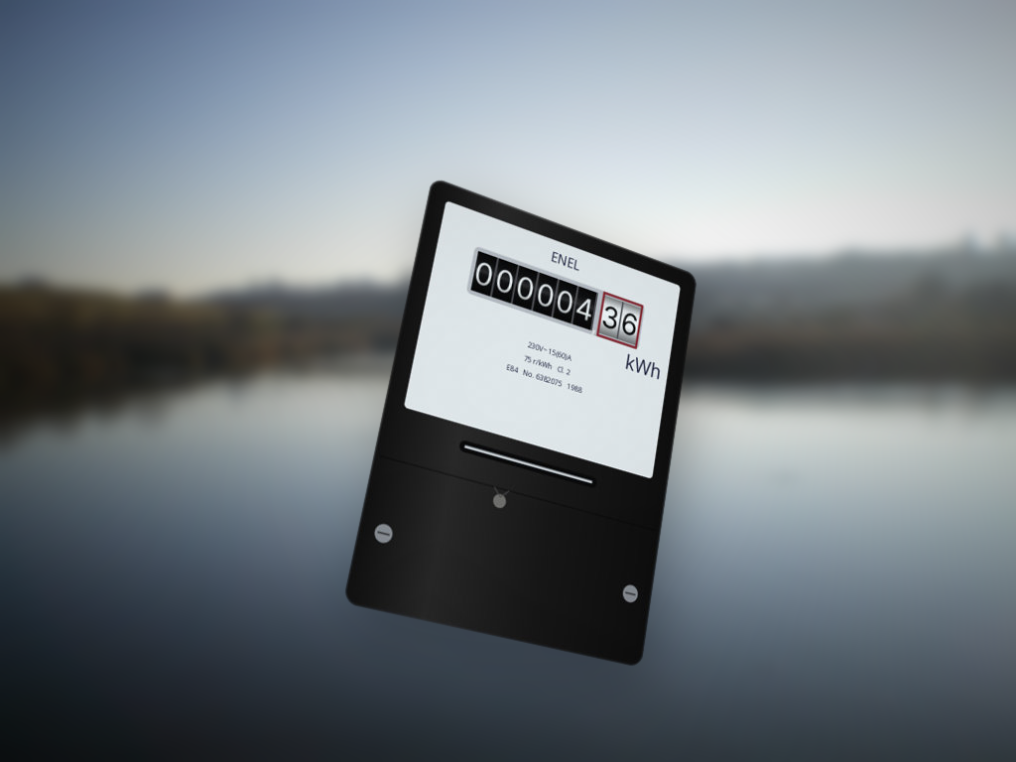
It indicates 4.36
